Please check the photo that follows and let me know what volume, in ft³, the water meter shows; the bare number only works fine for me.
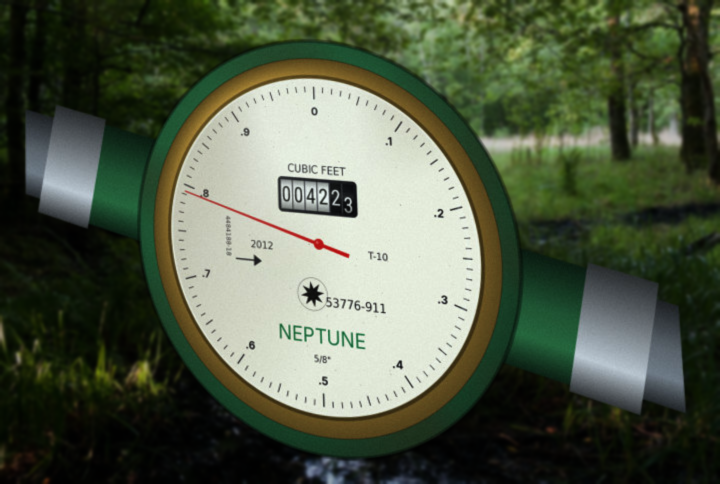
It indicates 4222.79
